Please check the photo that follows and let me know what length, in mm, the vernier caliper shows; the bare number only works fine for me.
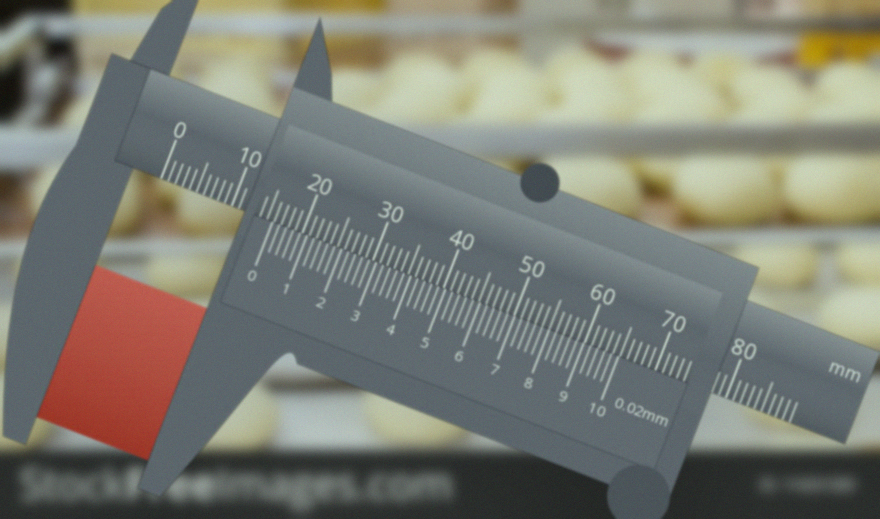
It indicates 15.8
